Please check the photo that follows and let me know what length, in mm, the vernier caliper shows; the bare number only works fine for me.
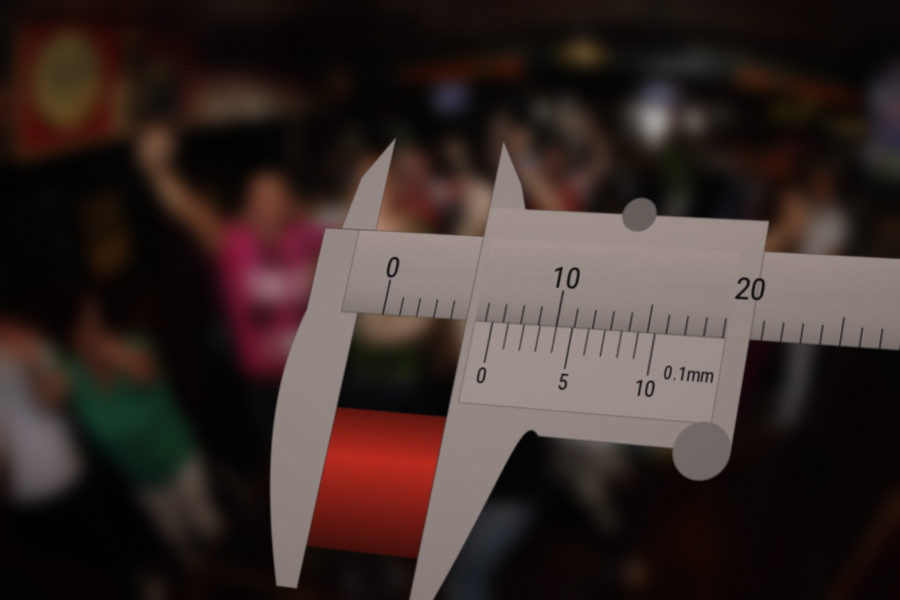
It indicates 6.4
